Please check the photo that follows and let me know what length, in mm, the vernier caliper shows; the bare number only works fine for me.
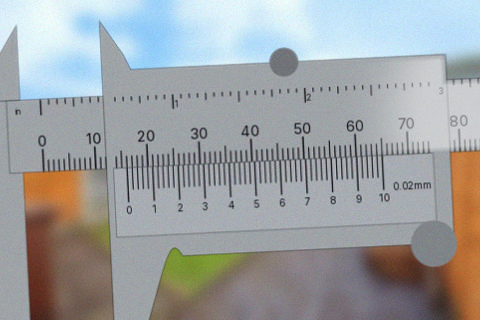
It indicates 16.0
